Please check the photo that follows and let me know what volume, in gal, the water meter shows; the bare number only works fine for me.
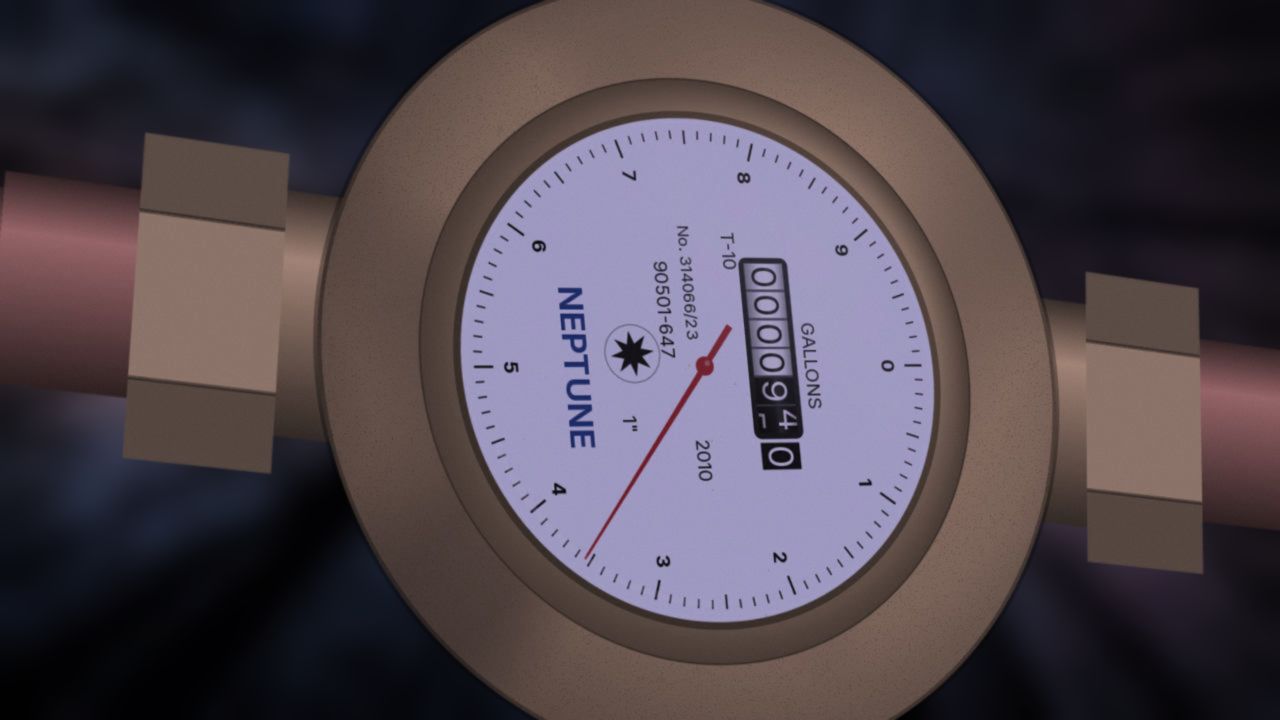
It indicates 943.5
